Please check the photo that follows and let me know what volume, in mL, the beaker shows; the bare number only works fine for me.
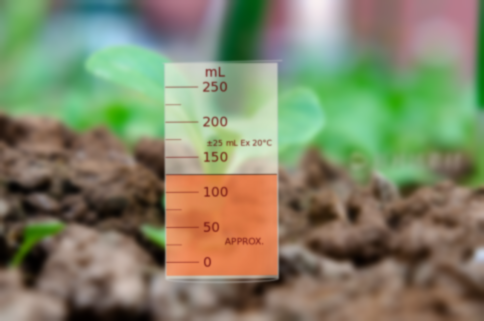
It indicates 125
